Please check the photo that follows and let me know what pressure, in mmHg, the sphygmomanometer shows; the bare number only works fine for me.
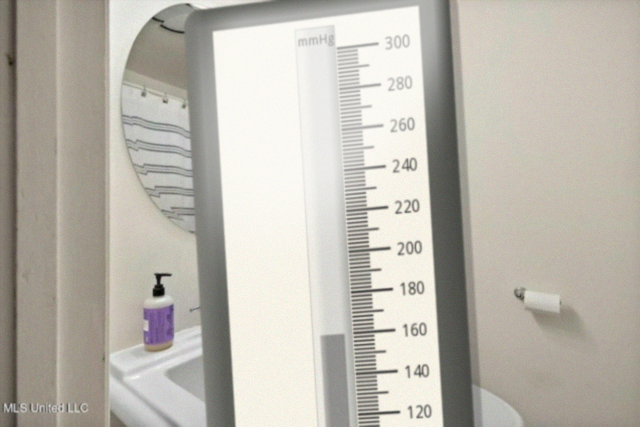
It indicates 160
